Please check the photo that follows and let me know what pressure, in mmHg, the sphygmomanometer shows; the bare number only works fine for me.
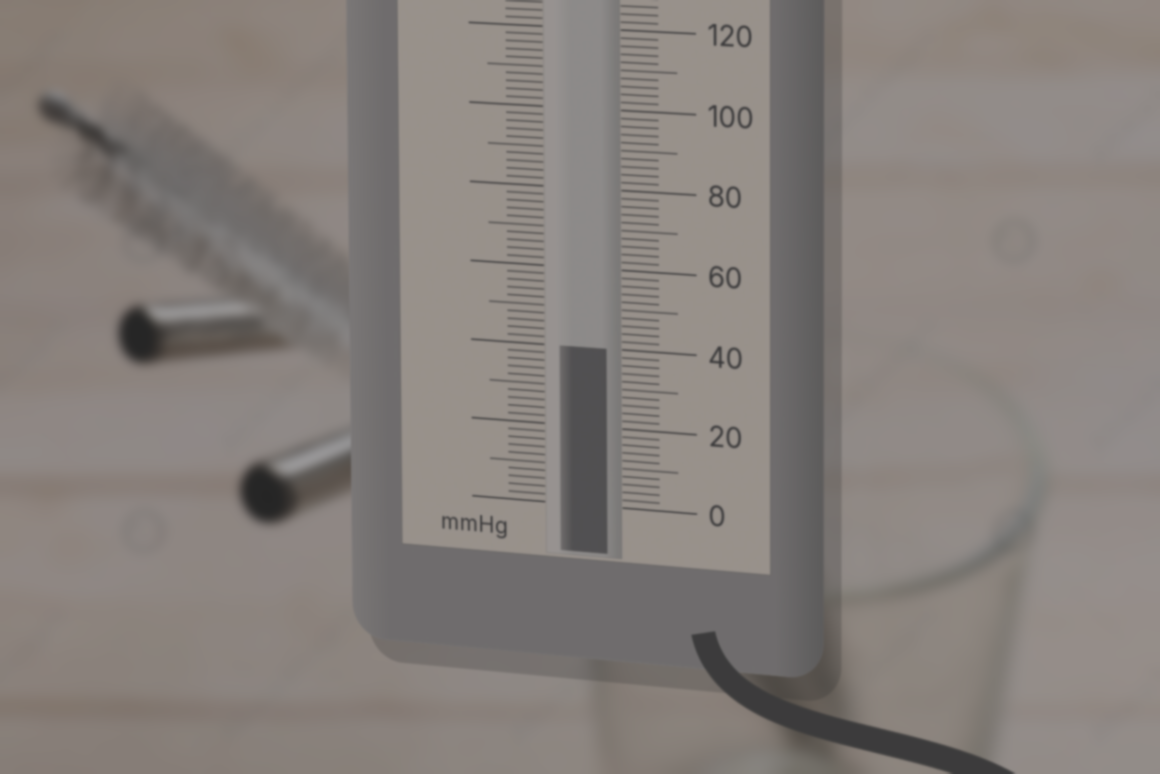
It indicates 40
